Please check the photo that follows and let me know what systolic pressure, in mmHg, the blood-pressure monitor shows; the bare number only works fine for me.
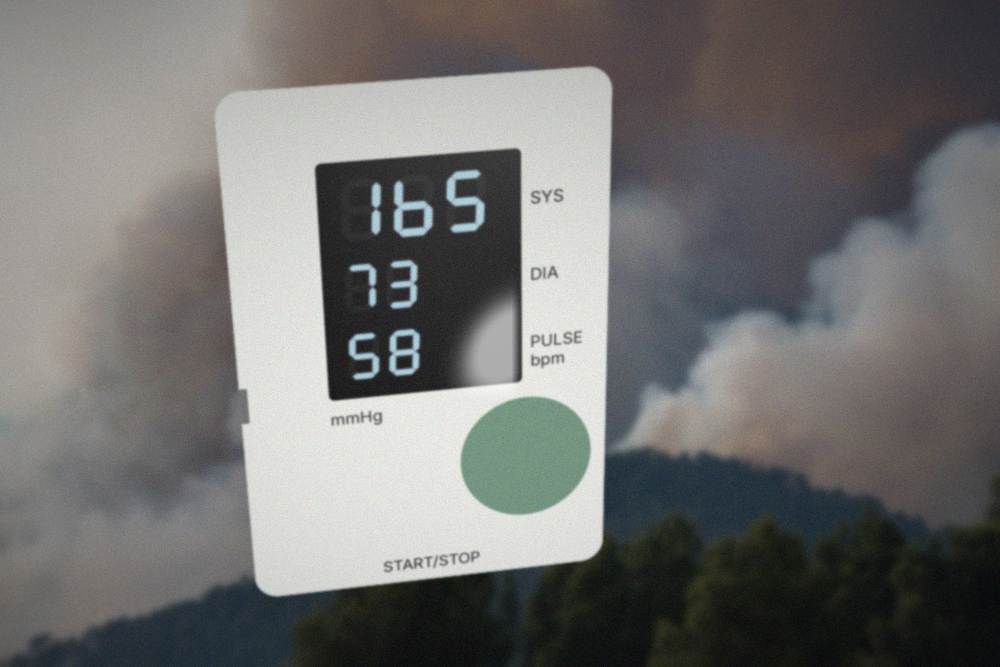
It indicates 165
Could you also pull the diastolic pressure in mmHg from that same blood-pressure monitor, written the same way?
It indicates 73
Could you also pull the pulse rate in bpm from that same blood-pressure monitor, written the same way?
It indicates 58
